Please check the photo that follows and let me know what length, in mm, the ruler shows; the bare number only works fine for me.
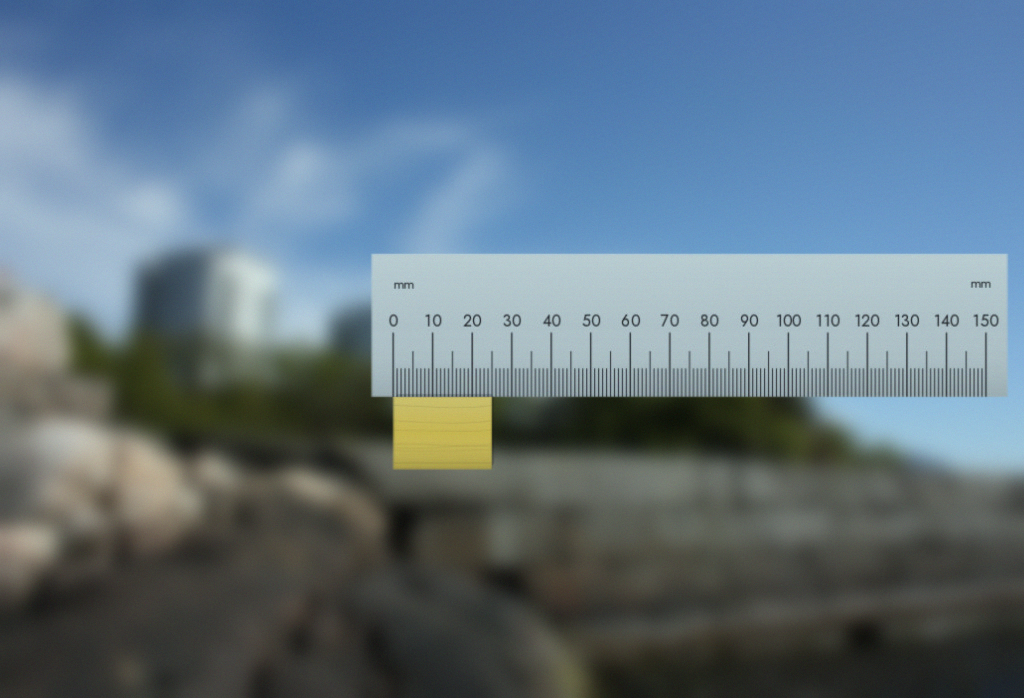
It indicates 25
